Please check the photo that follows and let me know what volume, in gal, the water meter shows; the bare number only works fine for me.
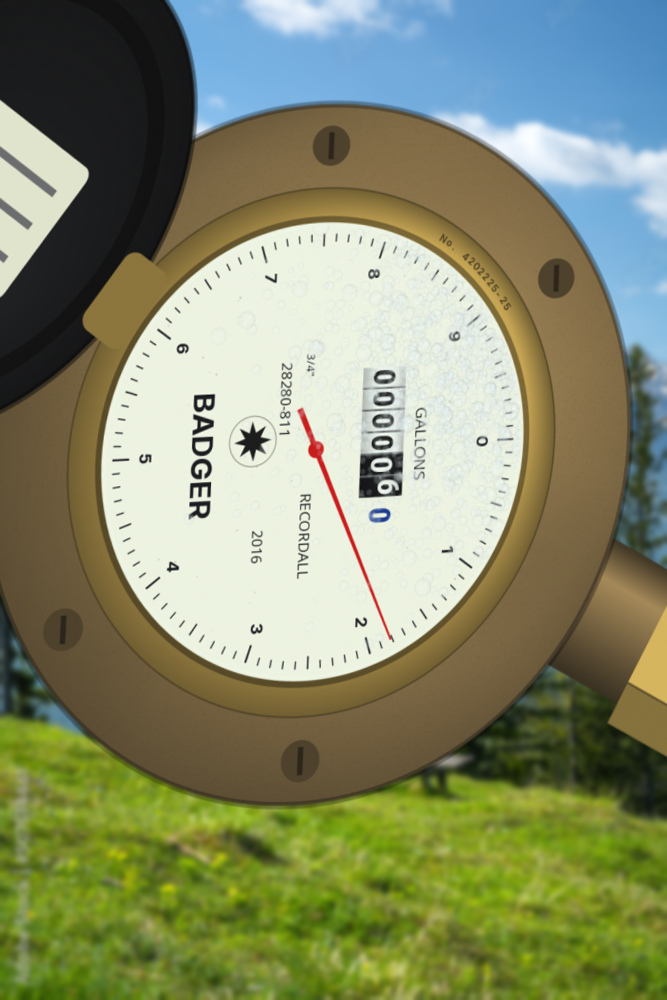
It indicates 61.8
